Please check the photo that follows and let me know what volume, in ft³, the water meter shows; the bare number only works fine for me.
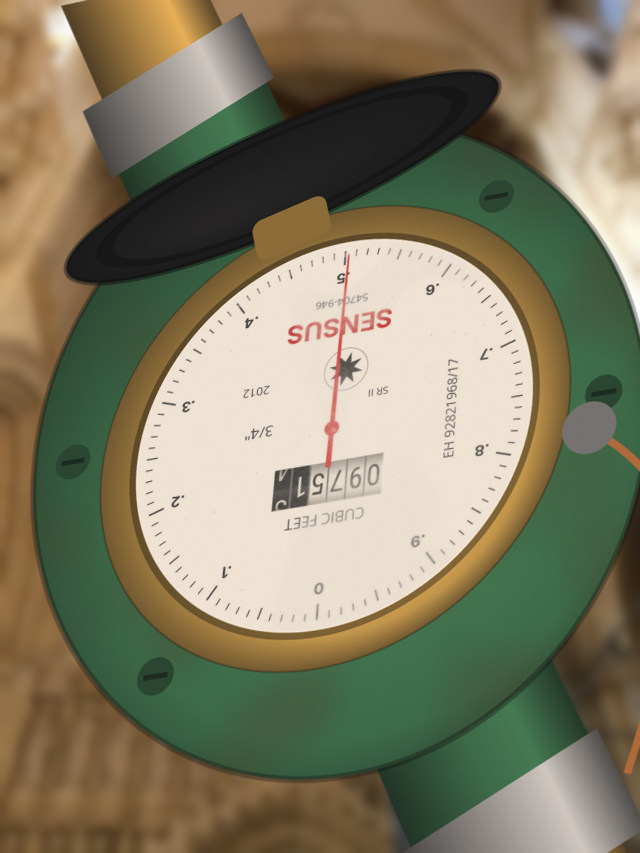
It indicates 97513.50
